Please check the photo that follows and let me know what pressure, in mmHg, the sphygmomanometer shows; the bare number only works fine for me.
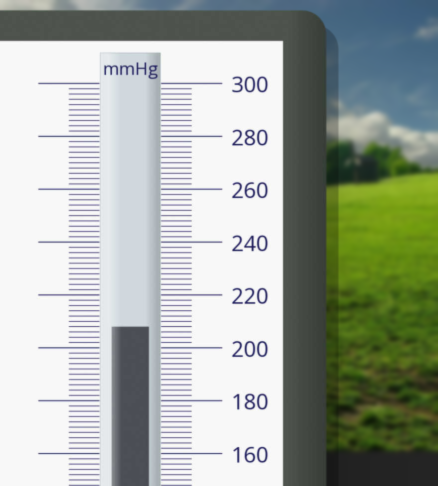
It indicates 208
